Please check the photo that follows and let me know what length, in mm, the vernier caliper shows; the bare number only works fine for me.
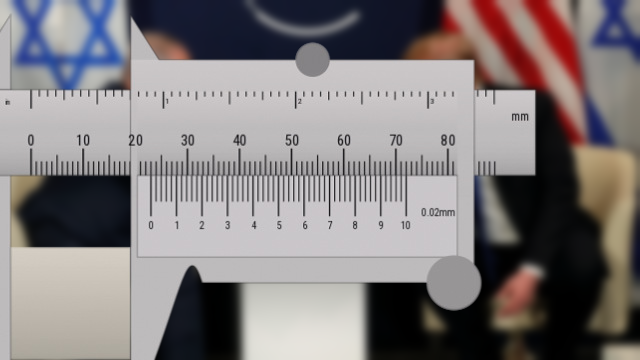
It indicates 23.0
